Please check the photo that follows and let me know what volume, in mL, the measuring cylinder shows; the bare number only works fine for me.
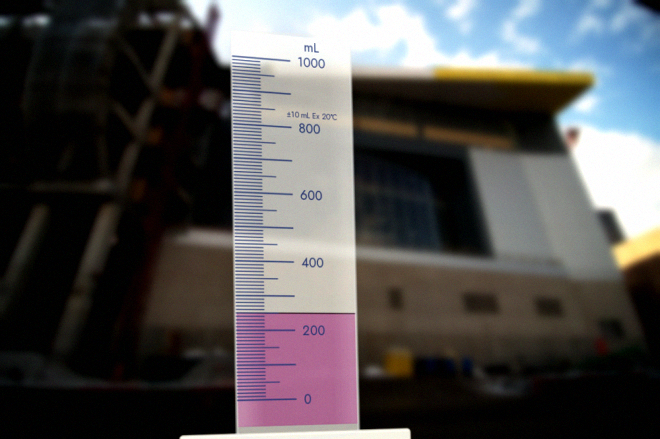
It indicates 250
